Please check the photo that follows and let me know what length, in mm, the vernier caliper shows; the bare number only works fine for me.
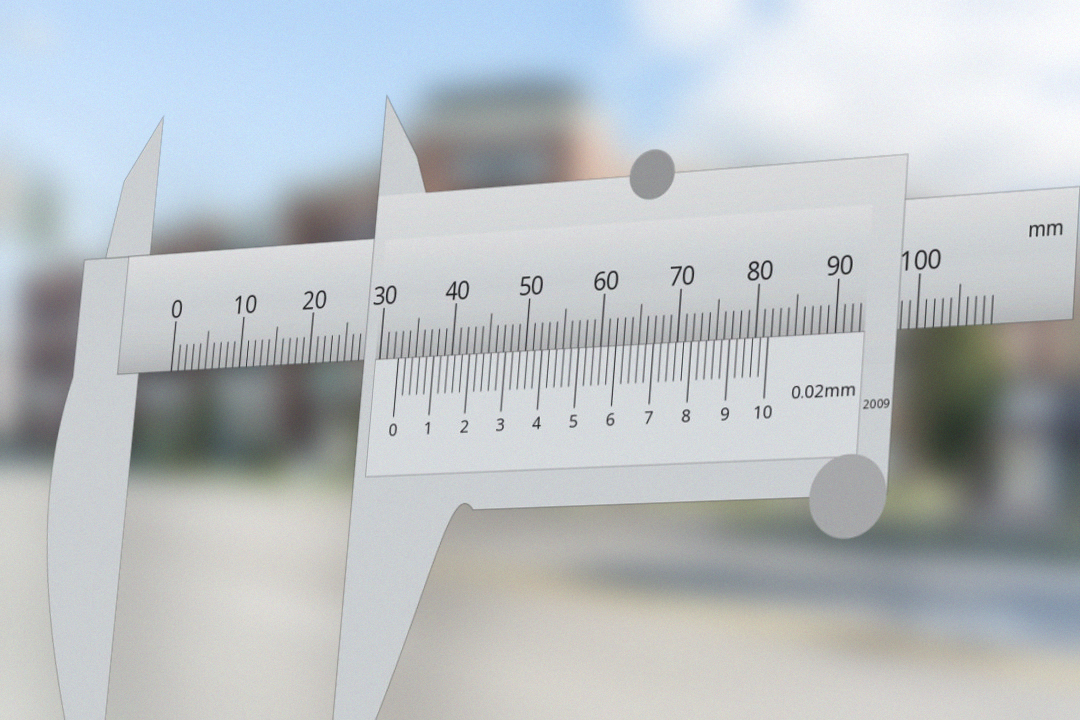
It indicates 32.6
